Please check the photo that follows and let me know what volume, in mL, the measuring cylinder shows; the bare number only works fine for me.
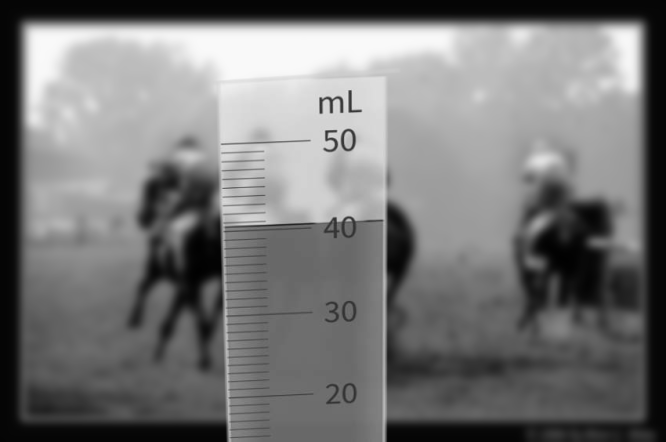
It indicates 40.5
